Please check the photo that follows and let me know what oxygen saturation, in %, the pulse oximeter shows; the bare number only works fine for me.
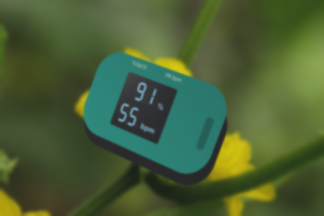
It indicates 91
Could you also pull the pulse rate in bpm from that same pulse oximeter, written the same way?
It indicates 55
